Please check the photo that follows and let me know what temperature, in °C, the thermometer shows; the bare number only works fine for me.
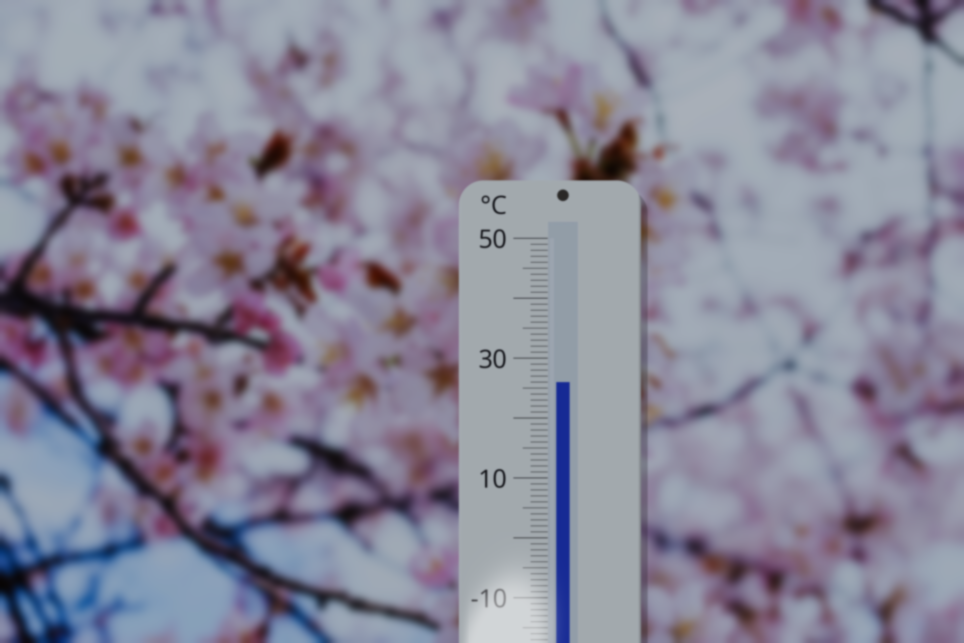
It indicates 26
